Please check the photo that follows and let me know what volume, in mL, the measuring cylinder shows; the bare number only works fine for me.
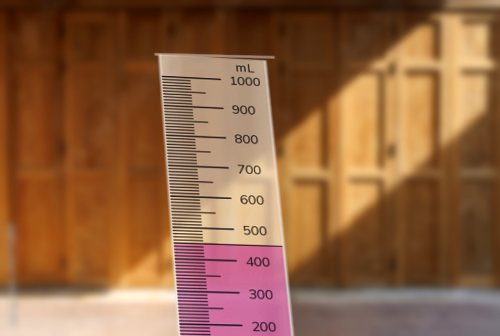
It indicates 450
